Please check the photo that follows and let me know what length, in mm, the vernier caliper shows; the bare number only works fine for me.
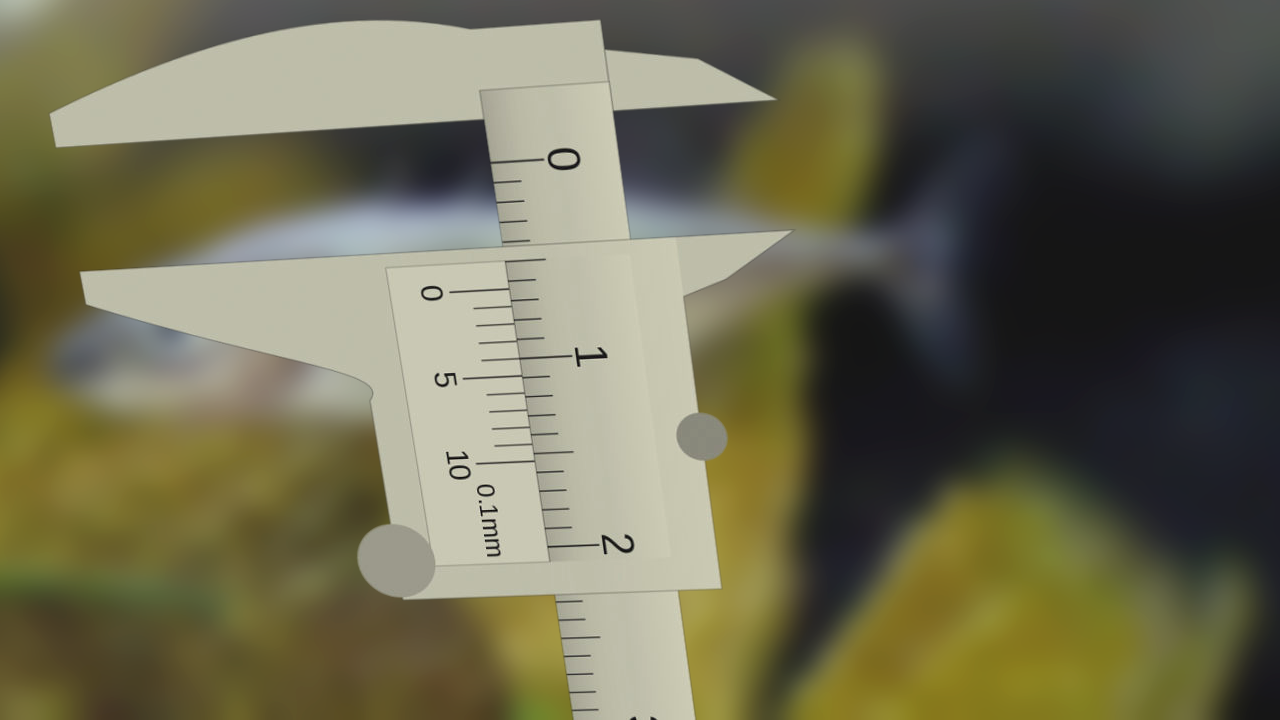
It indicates 6.4
